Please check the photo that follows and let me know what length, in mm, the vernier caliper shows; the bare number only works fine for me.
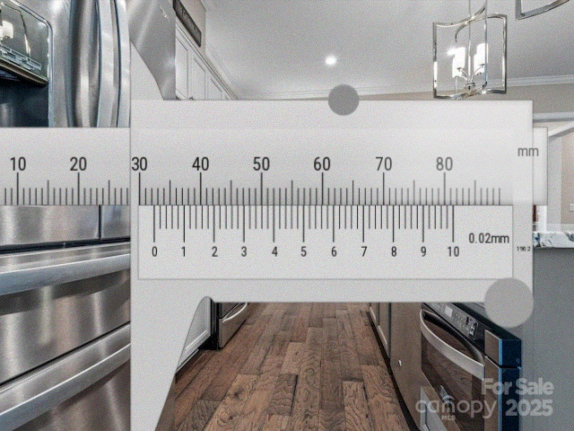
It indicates 32.4
